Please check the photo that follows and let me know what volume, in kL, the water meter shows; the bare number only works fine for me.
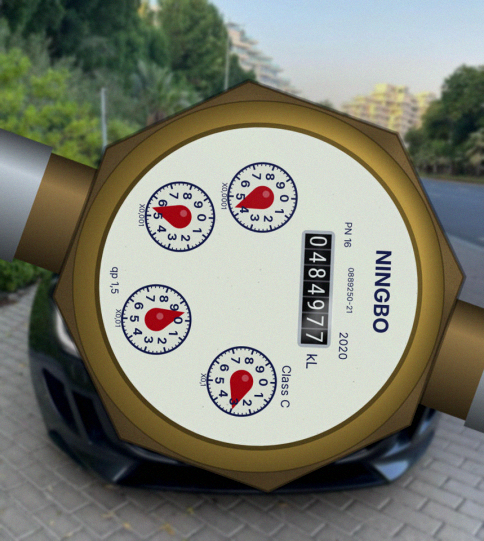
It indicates 484977.2954
